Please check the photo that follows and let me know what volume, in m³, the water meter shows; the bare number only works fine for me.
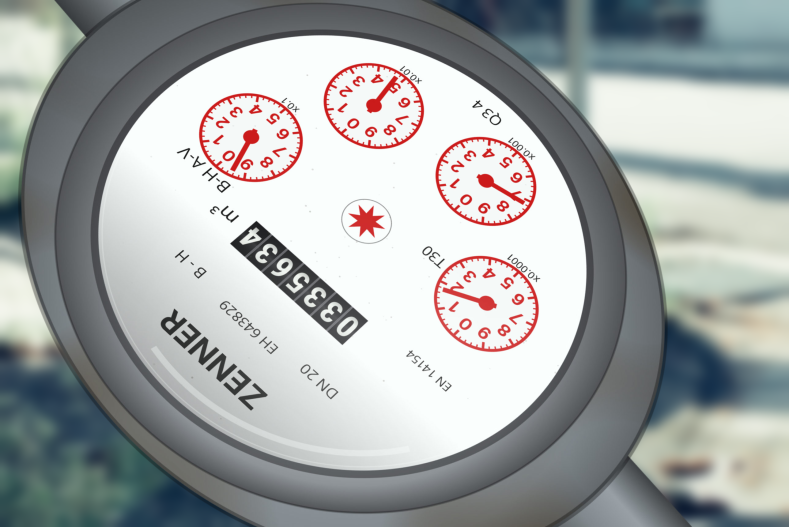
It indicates 335633.9471
